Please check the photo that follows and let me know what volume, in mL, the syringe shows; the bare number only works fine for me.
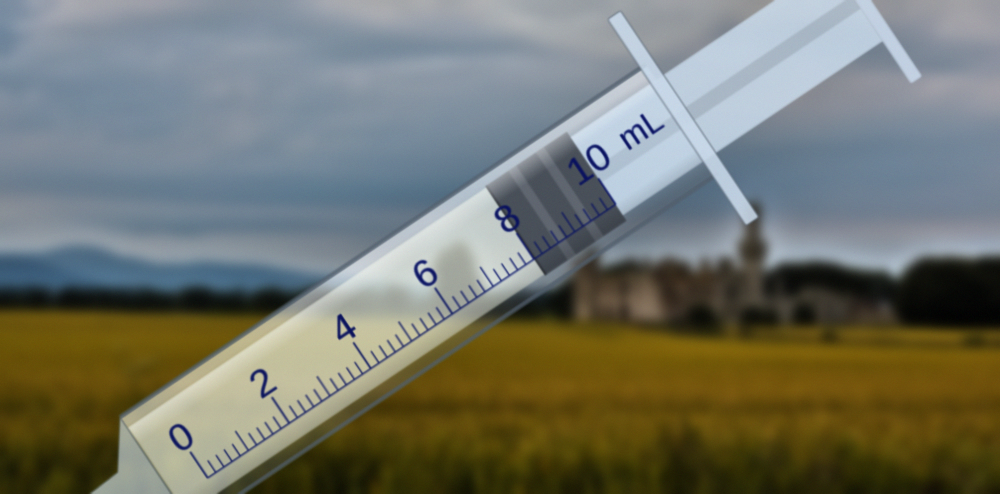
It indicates 8
